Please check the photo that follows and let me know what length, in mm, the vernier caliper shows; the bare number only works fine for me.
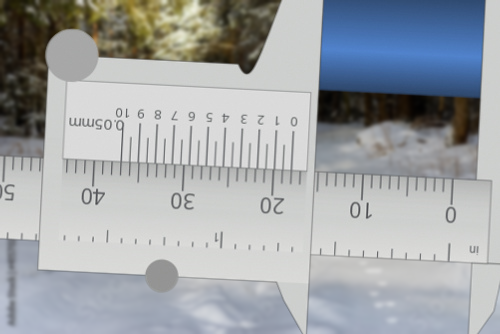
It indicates 18.0
